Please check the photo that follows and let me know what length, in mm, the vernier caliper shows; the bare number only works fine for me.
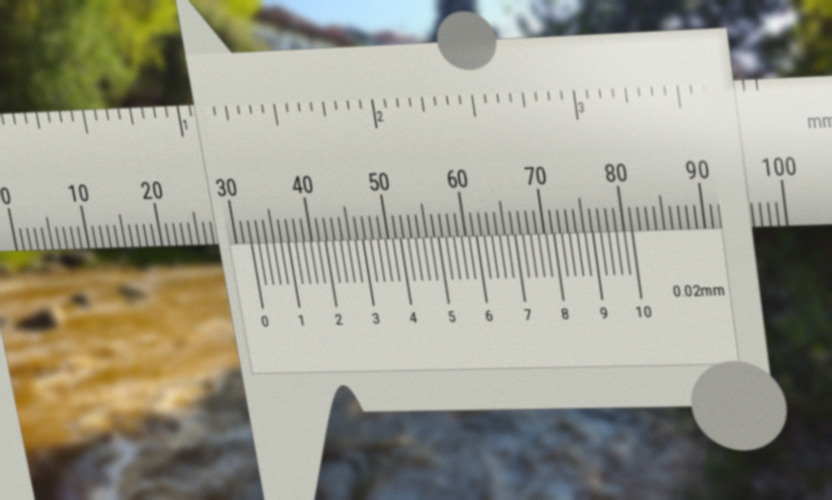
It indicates 32.0
